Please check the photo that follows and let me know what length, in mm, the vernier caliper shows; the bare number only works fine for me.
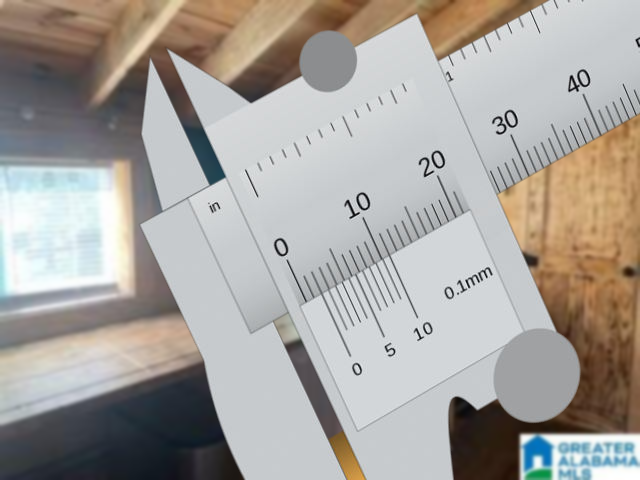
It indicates 2.0
